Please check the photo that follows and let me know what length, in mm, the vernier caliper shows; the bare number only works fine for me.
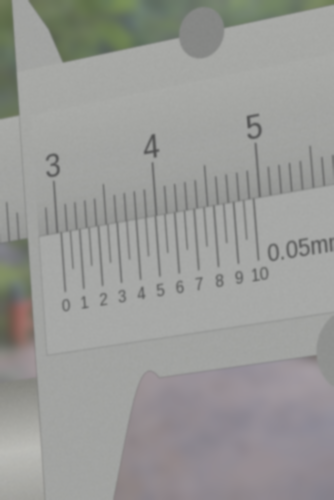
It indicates 30.4
